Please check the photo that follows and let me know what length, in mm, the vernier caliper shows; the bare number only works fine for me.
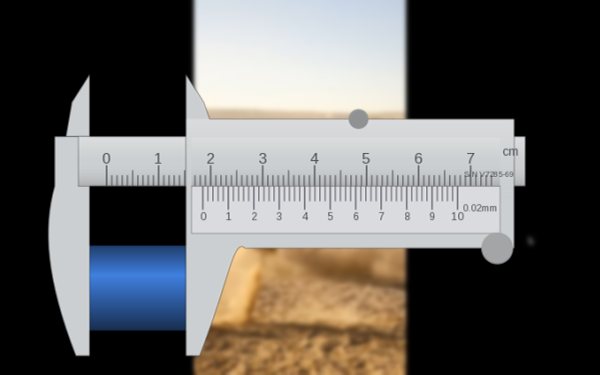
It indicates 18.5
